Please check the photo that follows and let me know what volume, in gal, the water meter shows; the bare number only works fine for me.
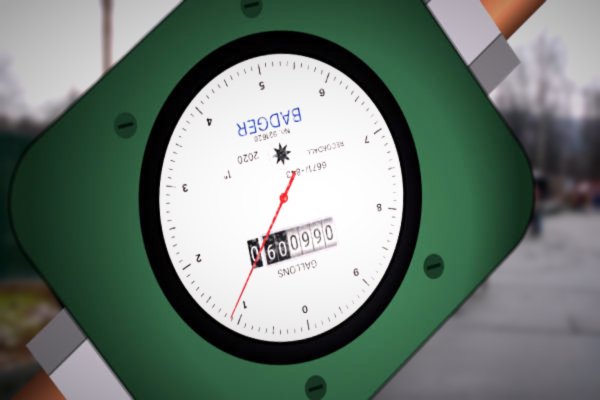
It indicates 660091.1
